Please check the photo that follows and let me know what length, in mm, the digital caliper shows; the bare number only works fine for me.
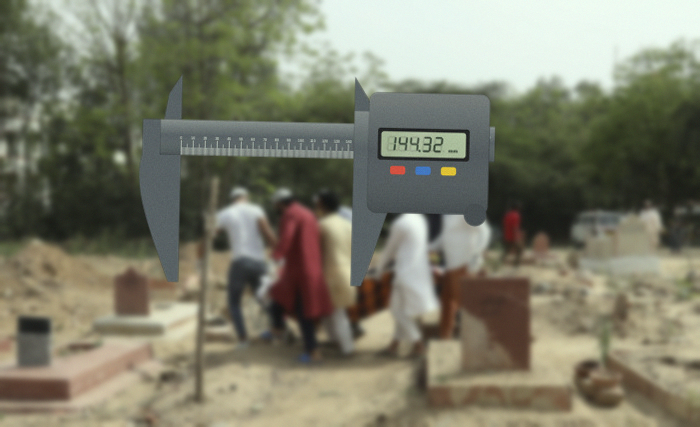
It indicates 144.32
